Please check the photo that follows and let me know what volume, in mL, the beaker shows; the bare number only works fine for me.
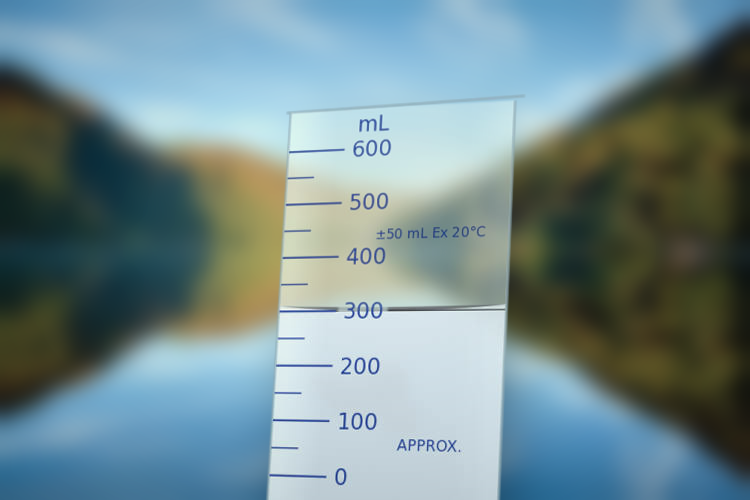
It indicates 300
